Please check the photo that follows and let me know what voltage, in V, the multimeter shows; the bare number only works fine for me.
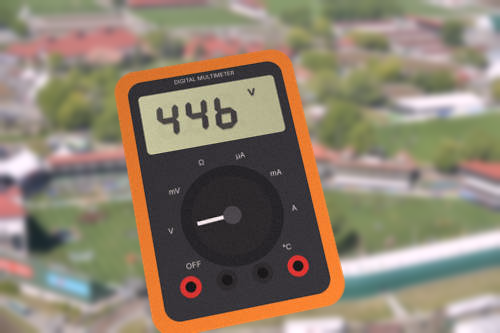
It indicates 446
